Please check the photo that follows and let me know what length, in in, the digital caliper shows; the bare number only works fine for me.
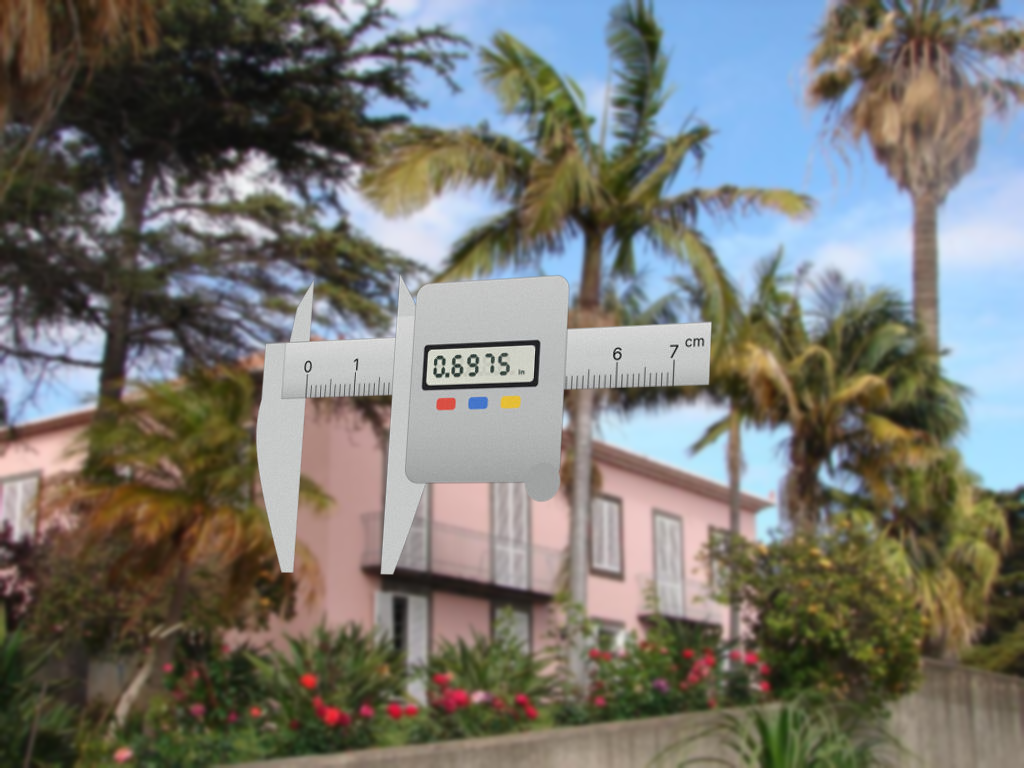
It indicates 0.6975
